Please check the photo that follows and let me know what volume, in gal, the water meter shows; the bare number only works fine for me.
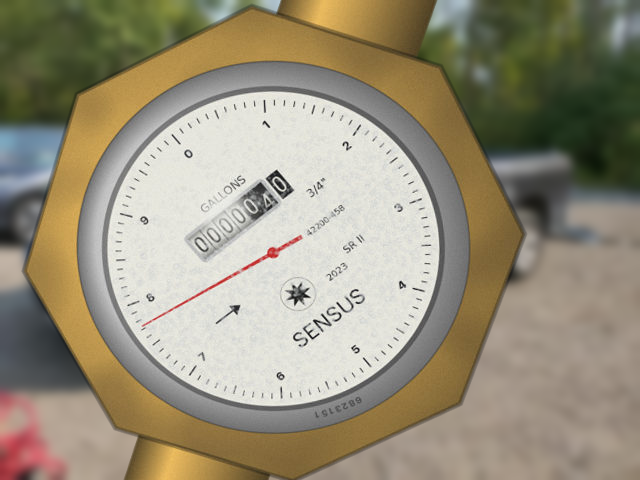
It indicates 37.7
